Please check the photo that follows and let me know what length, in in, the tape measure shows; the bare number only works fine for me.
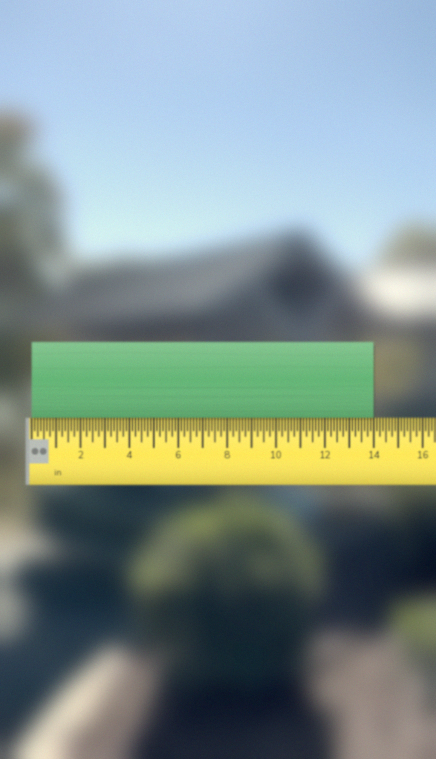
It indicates 14
